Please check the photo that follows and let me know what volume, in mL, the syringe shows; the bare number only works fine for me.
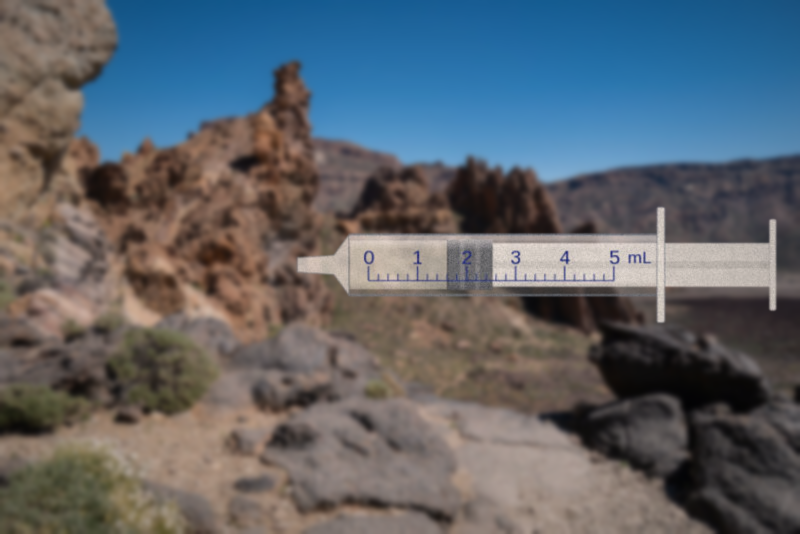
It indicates 1.6
